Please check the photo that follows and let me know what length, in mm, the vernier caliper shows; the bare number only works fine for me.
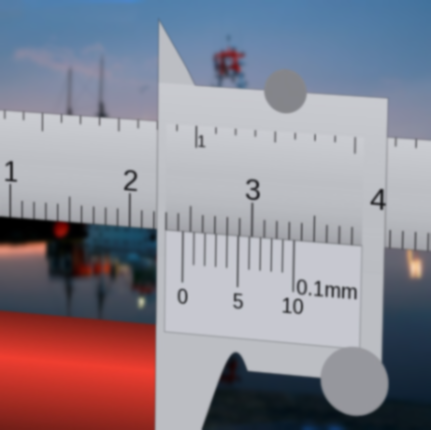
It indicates 24.4
